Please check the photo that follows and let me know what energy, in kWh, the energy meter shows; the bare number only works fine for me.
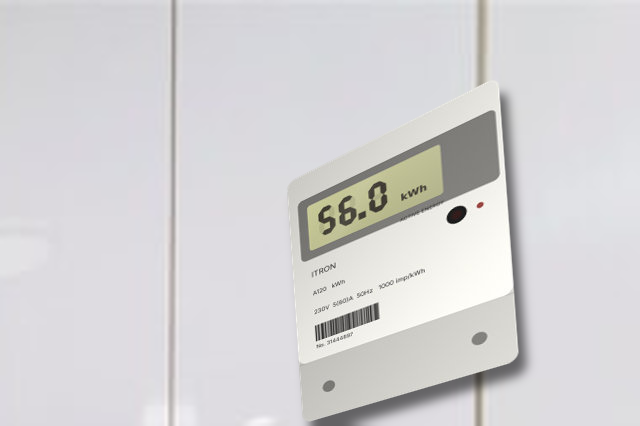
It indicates 56.0
